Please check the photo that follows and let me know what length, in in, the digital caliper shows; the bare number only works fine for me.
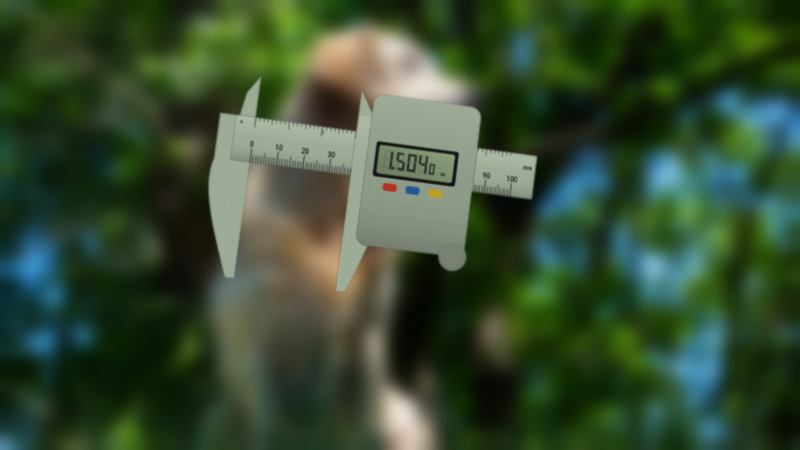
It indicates 1.5040
